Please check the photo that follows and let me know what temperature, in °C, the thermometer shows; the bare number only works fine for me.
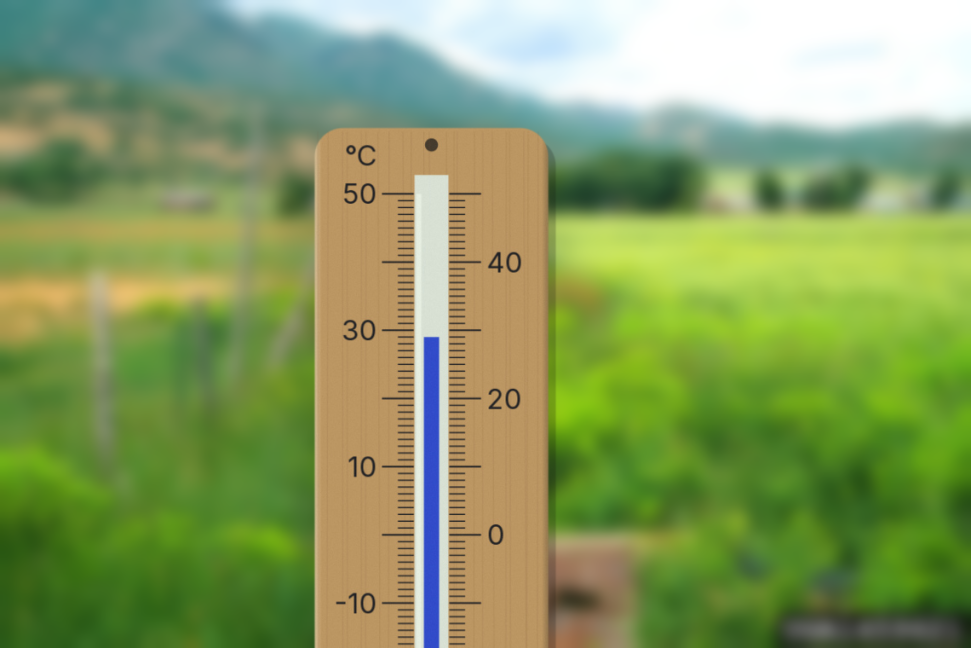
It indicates 29
